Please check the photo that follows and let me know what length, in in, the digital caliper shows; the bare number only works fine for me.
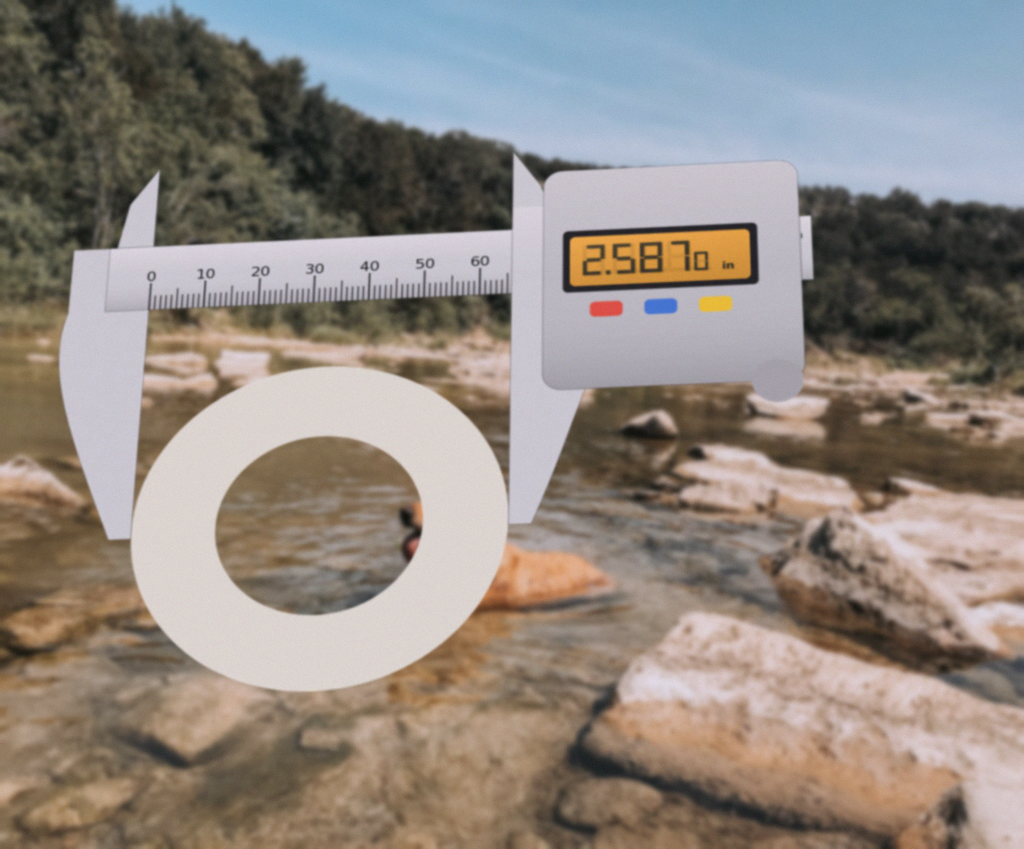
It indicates 2.5870
